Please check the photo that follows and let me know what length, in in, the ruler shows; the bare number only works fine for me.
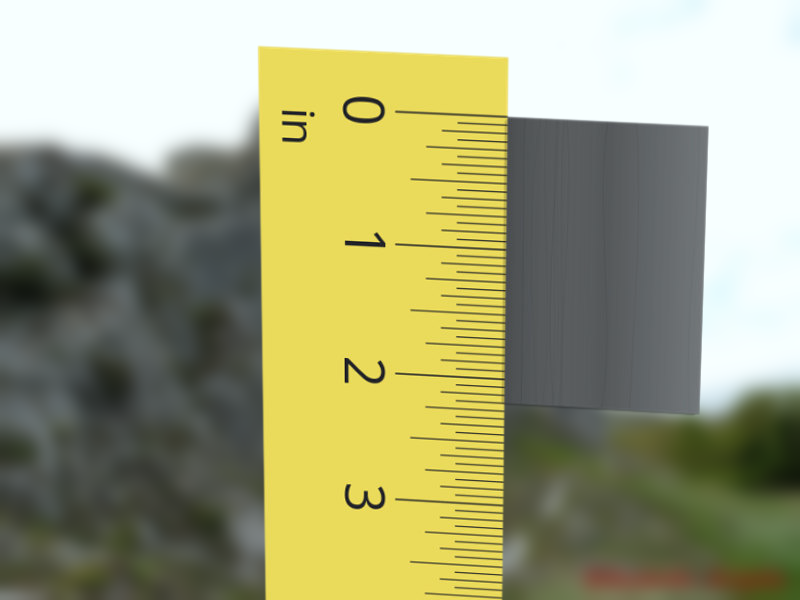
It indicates 2.1875
